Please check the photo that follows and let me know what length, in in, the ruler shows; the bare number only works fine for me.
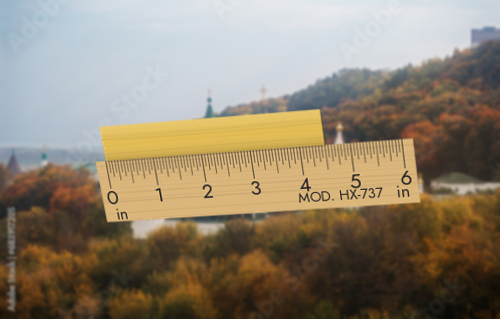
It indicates 4.5
